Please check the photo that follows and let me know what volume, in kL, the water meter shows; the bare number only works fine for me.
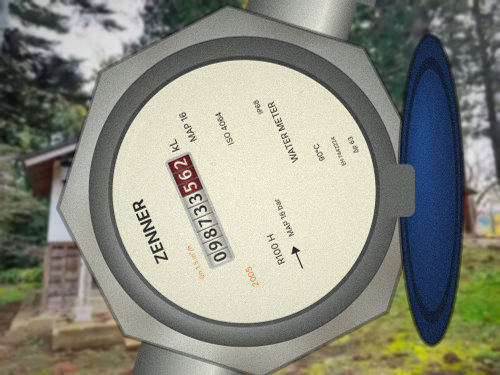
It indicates 98733.562
